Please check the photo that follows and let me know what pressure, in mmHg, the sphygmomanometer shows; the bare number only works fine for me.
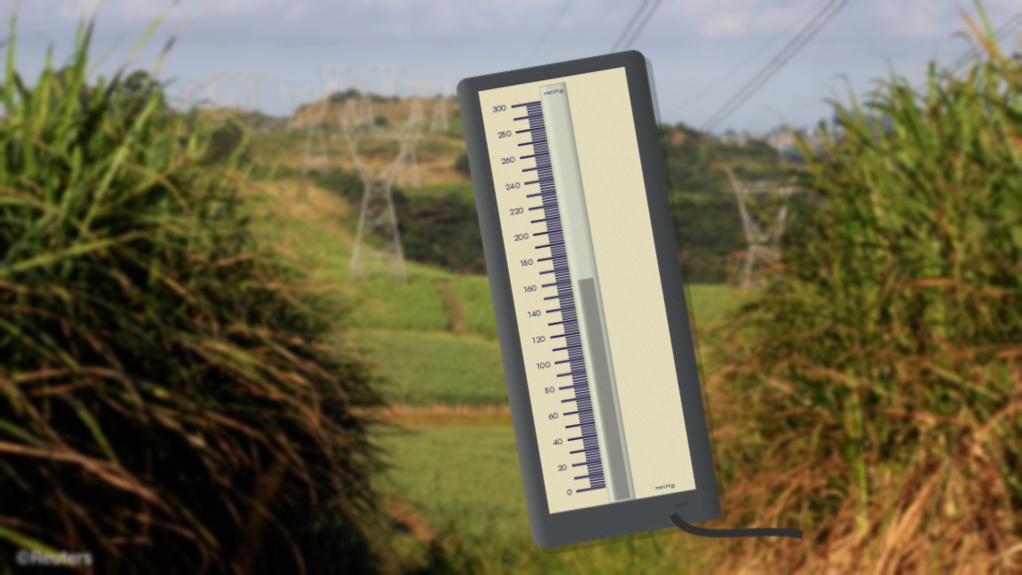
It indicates 160
